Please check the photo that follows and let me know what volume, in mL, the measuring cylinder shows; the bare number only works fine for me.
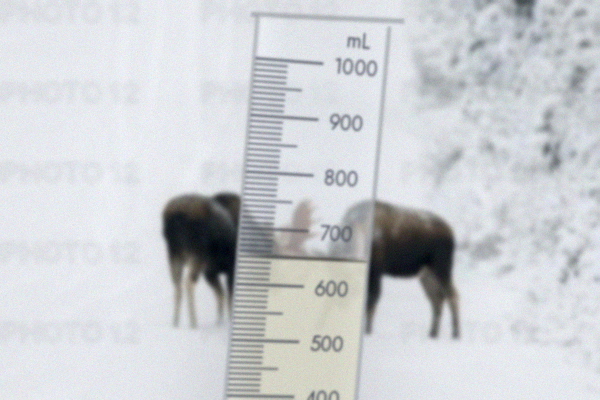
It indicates 650
